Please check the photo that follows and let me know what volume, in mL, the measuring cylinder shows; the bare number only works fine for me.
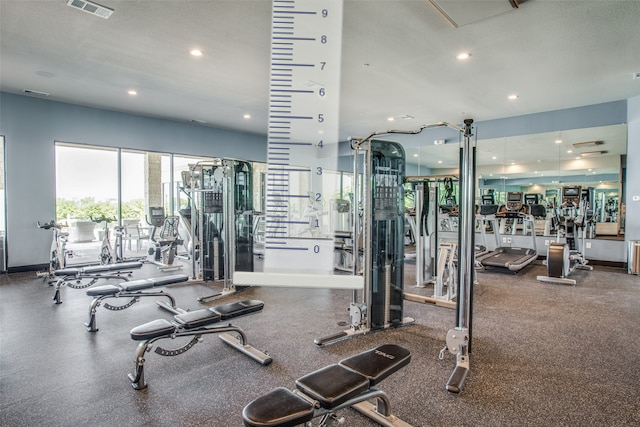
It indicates 0.4
